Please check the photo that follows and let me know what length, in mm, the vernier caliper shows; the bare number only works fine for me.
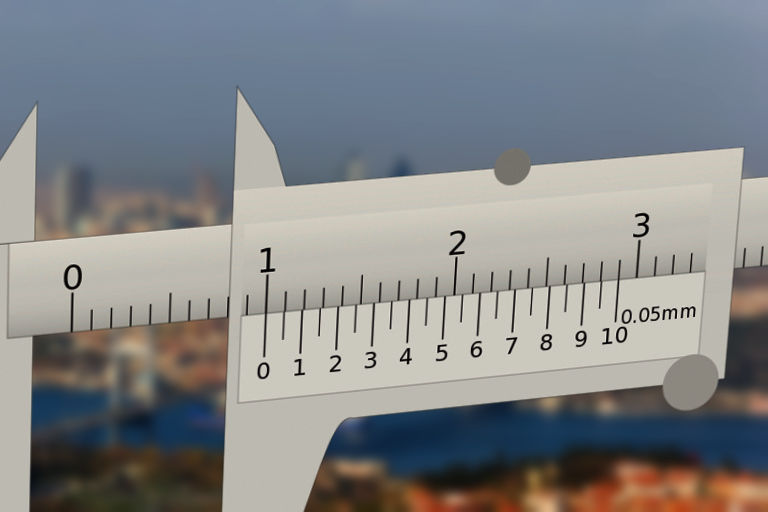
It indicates 10.0
